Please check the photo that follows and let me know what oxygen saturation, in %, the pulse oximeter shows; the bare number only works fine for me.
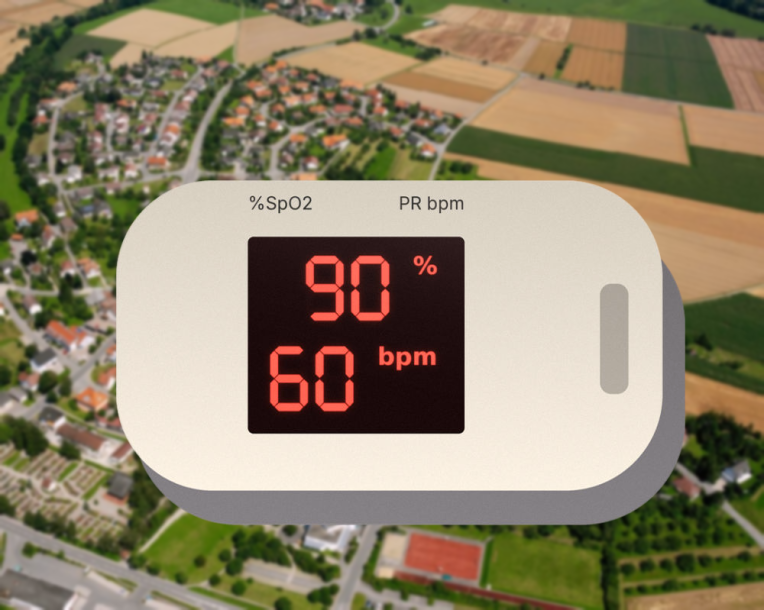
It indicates 90
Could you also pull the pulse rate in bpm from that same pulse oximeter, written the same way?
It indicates 60
